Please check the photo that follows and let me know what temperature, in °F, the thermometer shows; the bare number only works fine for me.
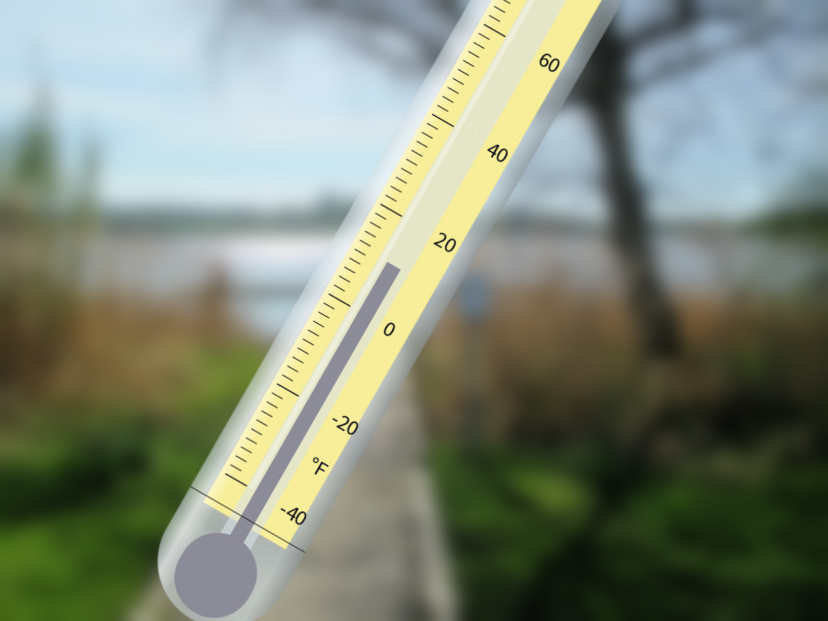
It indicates 11
